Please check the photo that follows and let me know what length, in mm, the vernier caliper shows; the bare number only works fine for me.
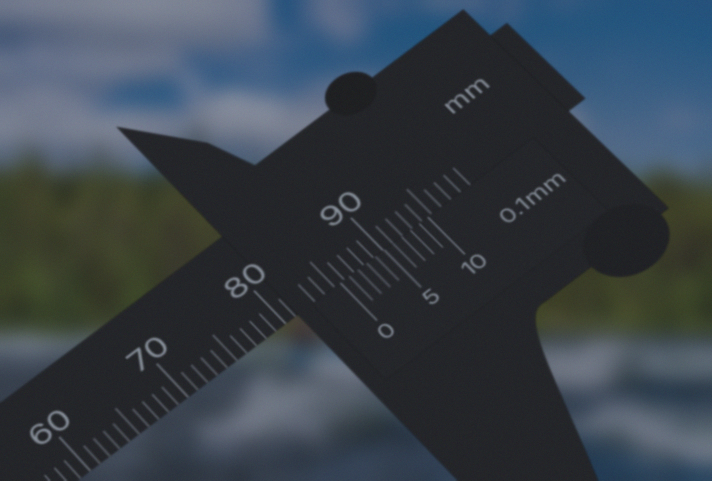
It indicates 85.6
